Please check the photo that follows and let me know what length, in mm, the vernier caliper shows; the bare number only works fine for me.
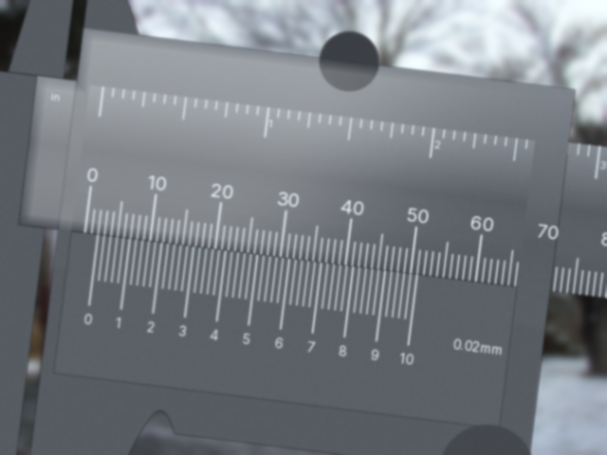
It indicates 2.0
